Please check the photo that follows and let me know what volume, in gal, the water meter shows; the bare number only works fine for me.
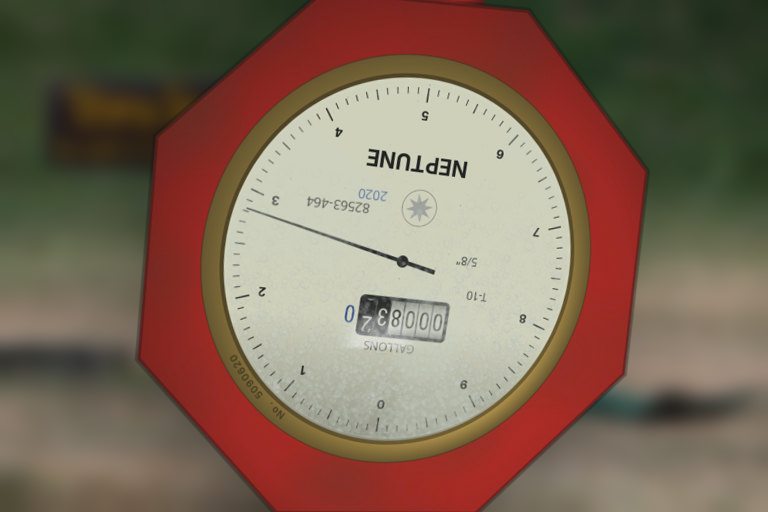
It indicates 8322.8
